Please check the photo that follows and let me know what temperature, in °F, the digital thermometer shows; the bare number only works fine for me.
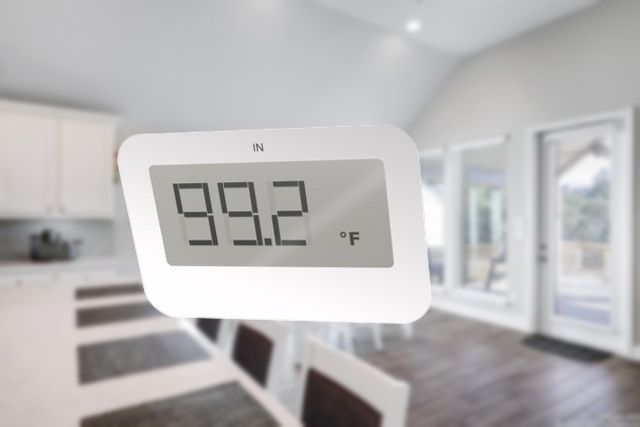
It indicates 99.2
